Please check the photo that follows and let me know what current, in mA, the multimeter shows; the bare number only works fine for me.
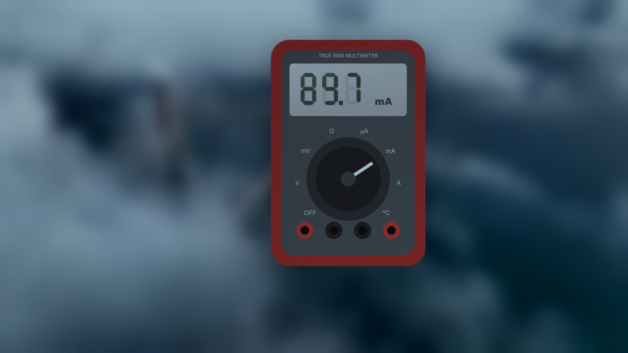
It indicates 89.7
